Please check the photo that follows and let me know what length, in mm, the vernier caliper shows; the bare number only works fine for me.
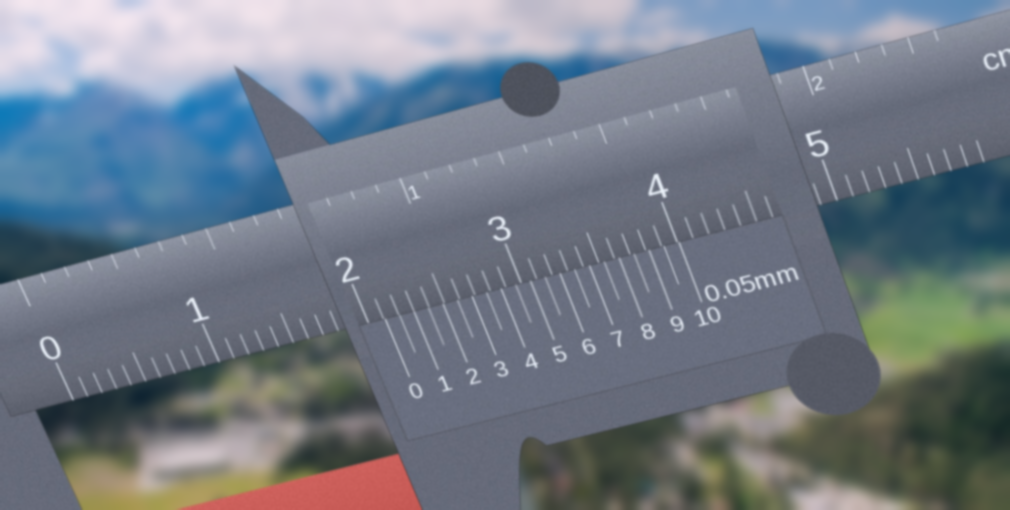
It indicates 21.1
